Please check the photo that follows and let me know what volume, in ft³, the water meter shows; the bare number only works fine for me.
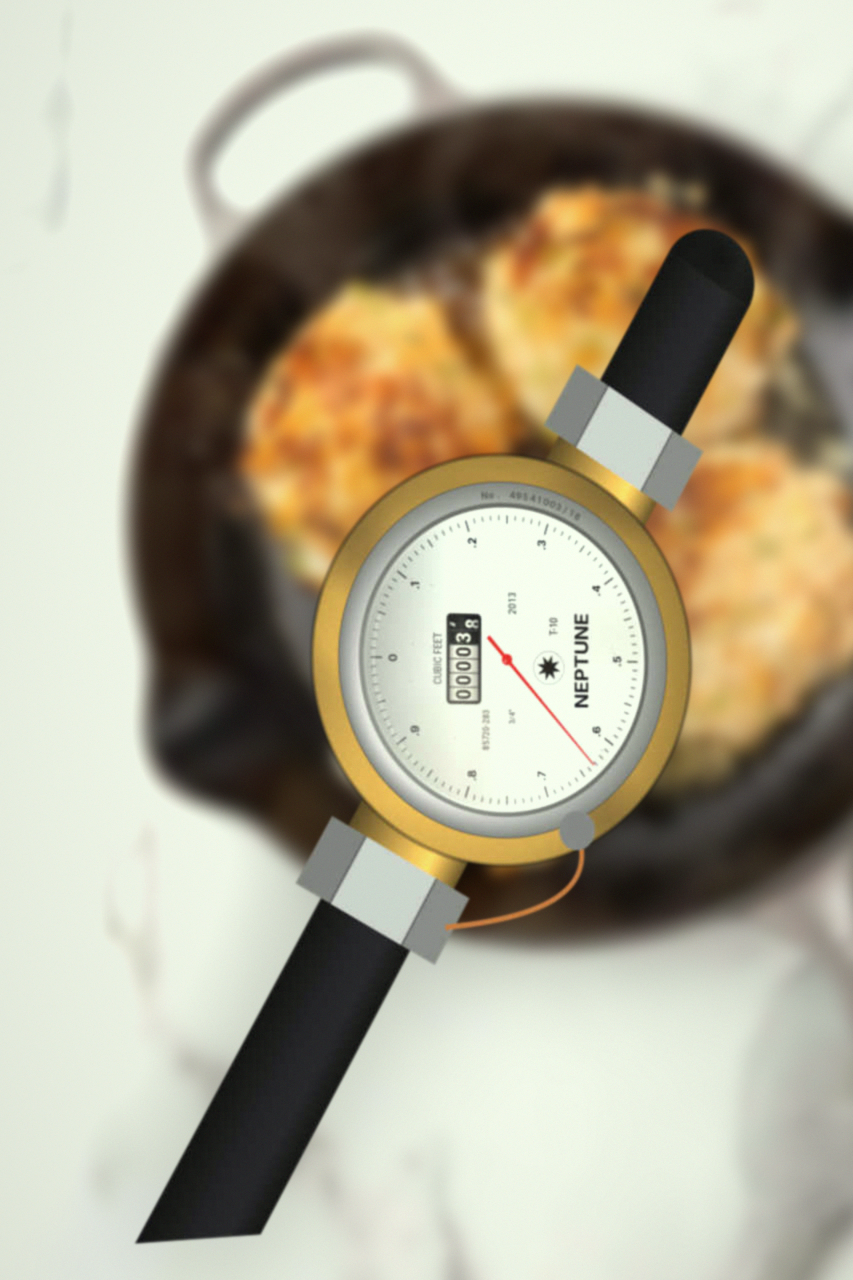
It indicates 37.63
